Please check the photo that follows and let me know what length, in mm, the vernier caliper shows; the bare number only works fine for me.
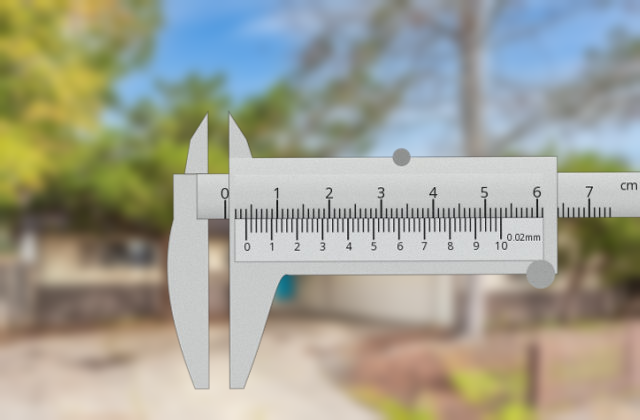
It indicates 4.0
